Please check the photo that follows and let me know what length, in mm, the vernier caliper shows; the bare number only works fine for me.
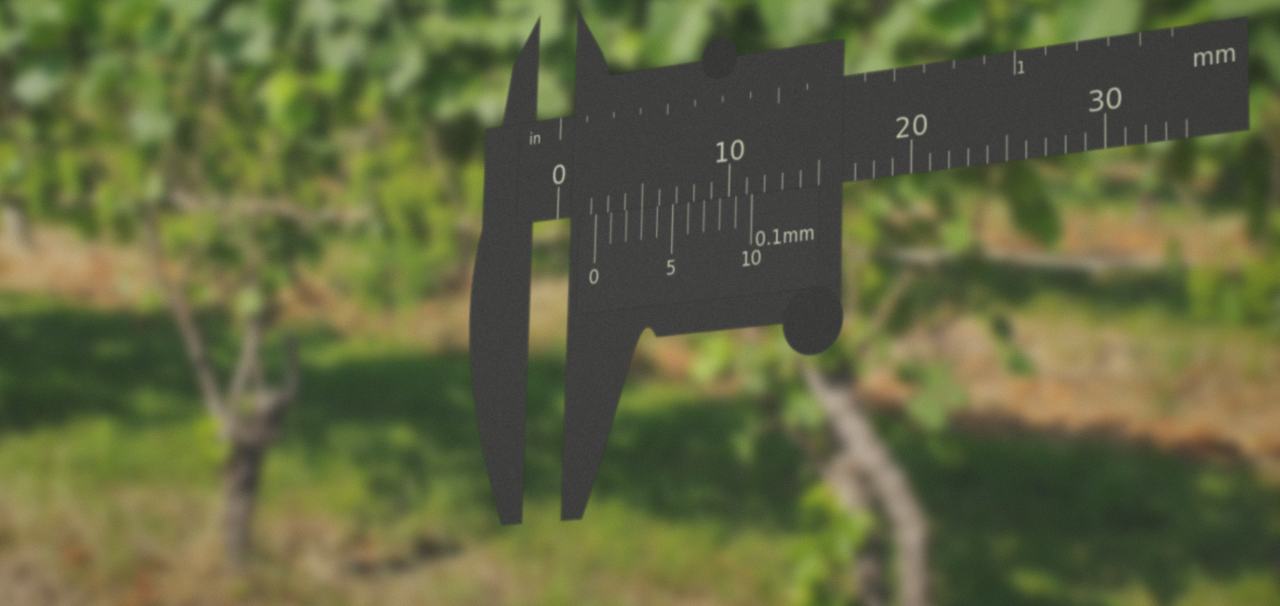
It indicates 2.3
